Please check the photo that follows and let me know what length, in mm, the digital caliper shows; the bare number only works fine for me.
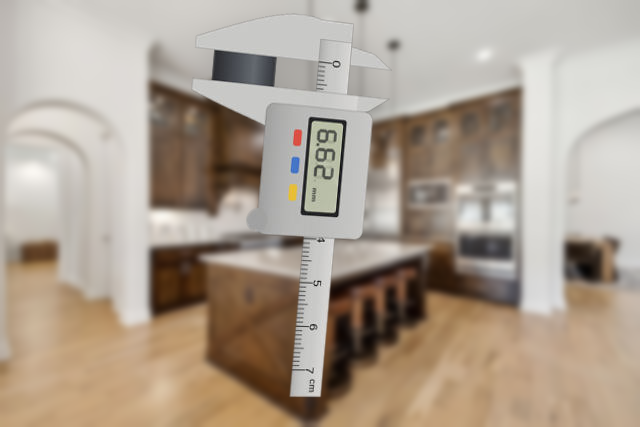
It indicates 6.62
